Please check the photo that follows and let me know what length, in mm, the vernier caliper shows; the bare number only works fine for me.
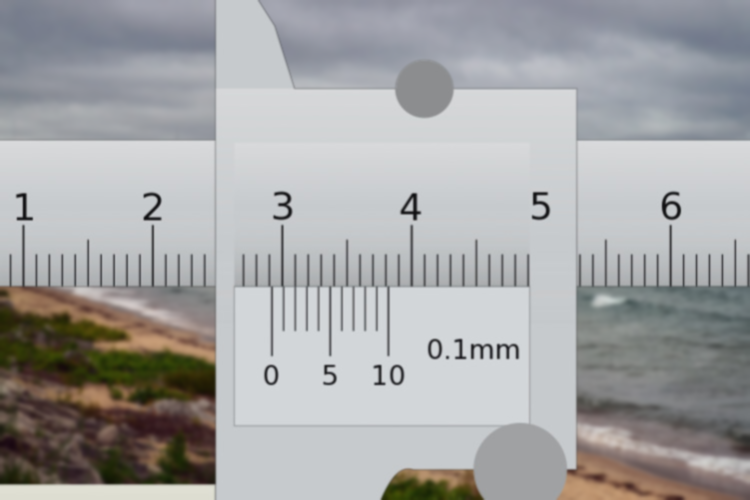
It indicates 29.2
